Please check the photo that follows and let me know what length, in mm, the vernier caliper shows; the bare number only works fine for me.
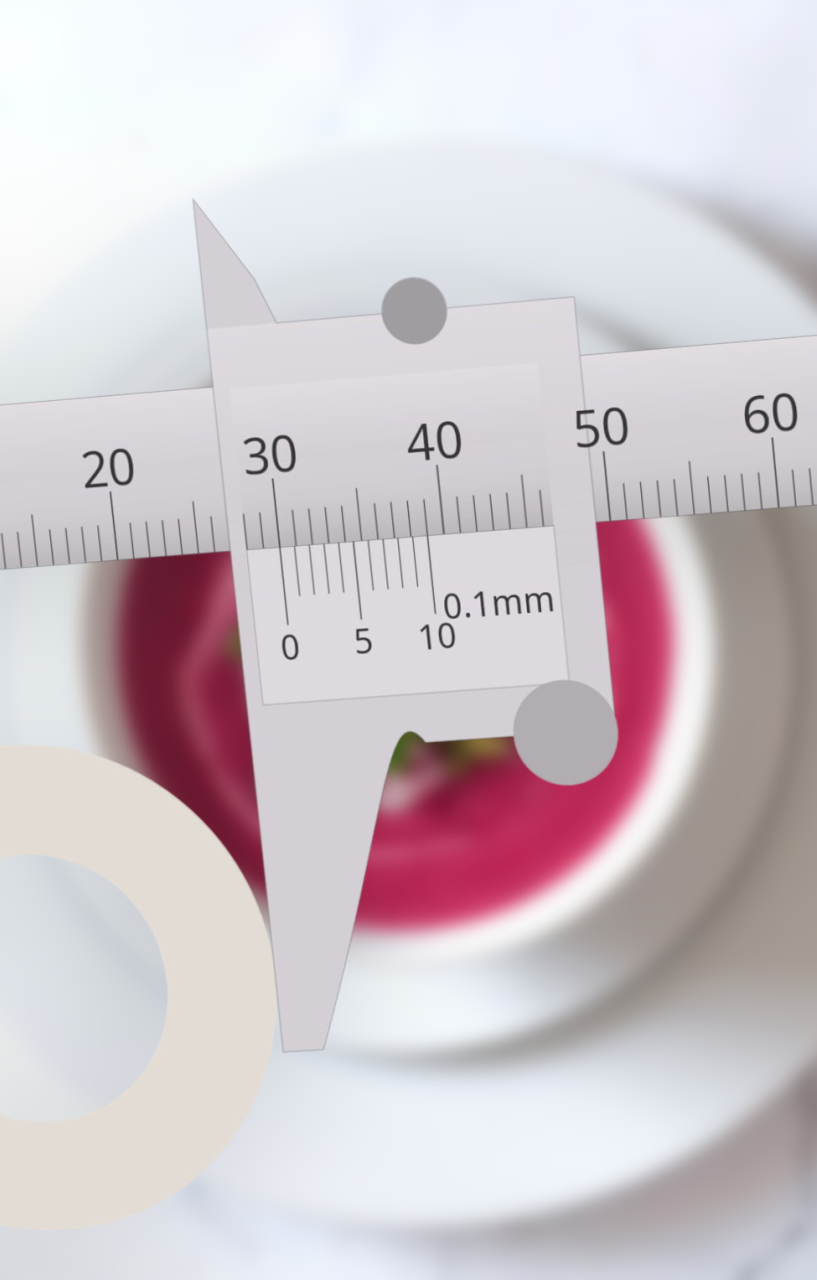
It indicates 30.0
